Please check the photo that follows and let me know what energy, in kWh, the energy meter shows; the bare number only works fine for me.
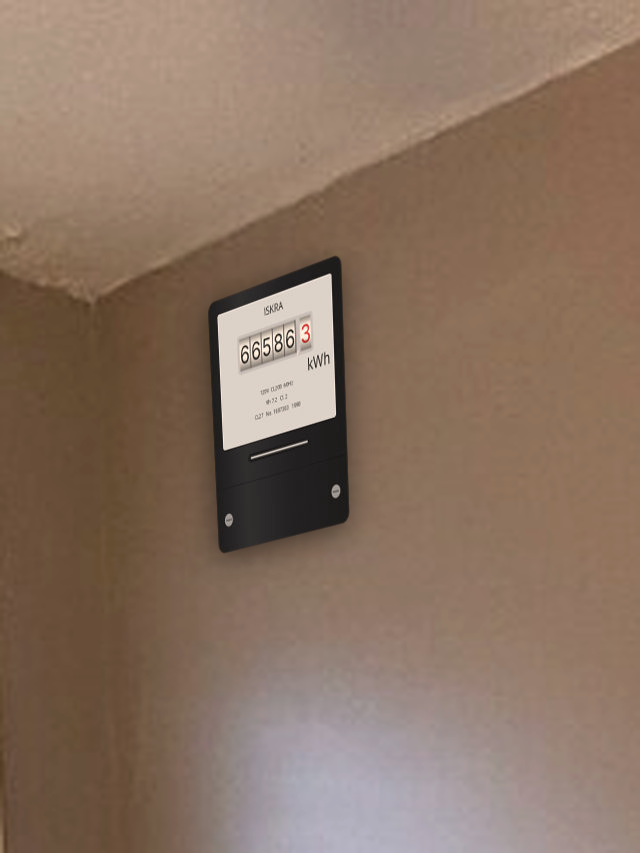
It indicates 66586.3
